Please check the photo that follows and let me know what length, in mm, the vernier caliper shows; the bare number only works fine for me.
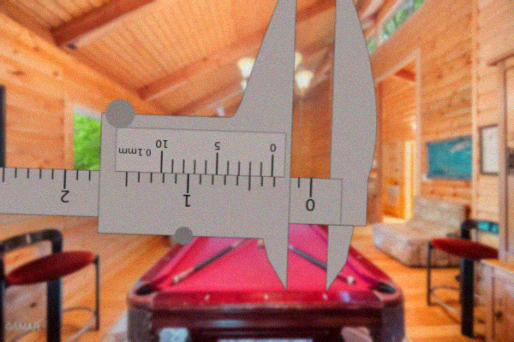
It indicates 3.2
